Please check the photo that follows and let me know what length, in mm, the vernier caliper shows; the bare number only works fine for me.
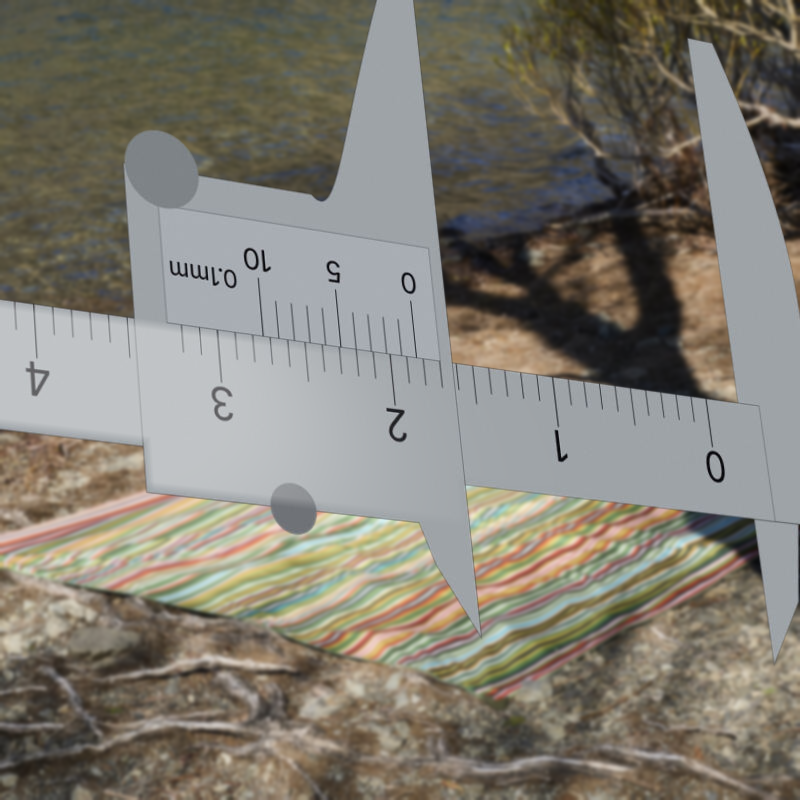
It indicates 18.4
